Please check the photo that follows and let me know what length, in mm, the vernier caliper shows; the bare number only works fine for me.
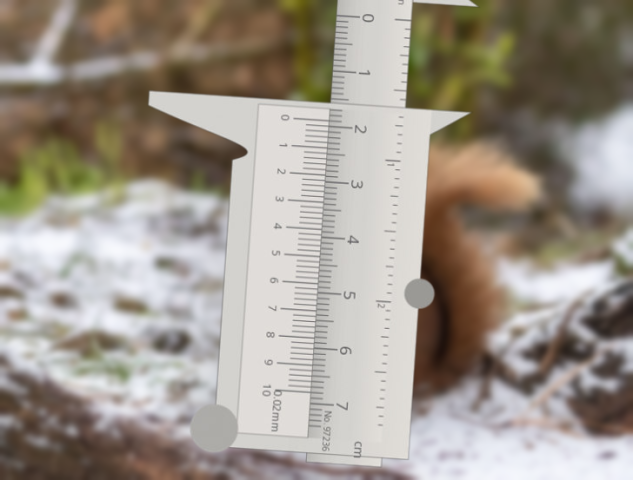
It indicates 19.0
